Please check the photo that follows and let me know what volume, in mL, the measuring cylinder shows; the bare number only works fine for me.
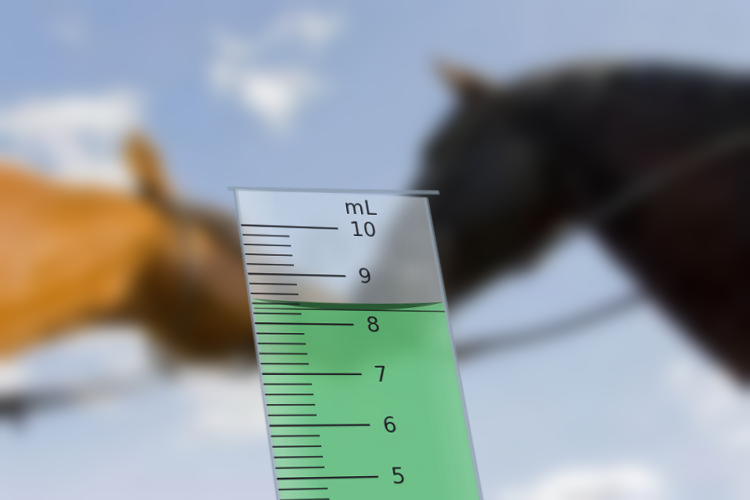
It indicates 8.3
